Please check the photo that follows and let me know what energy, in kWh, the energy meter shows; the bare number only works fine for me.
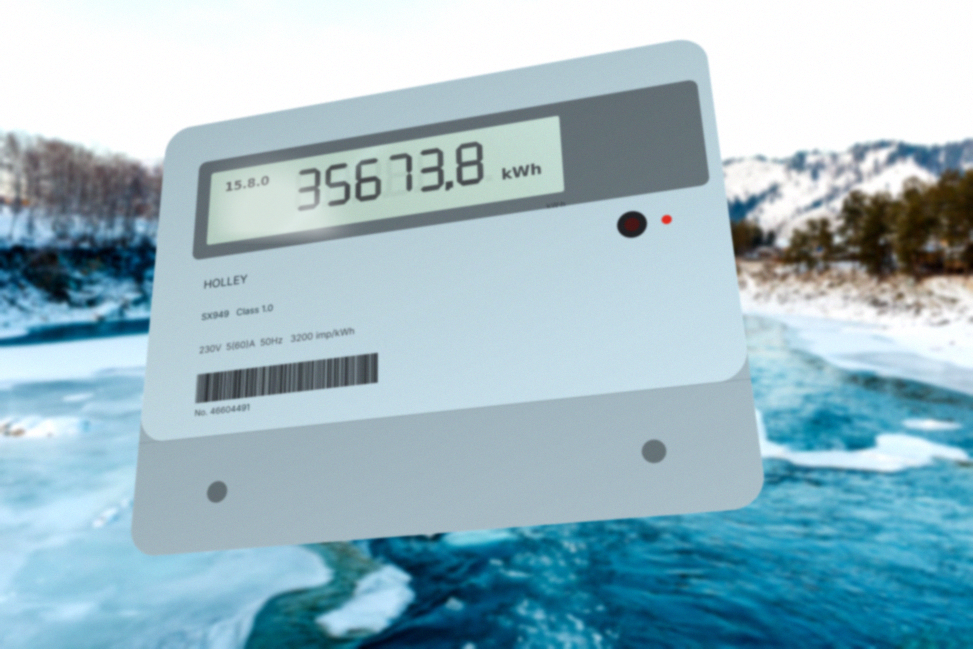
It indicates 35673.8
